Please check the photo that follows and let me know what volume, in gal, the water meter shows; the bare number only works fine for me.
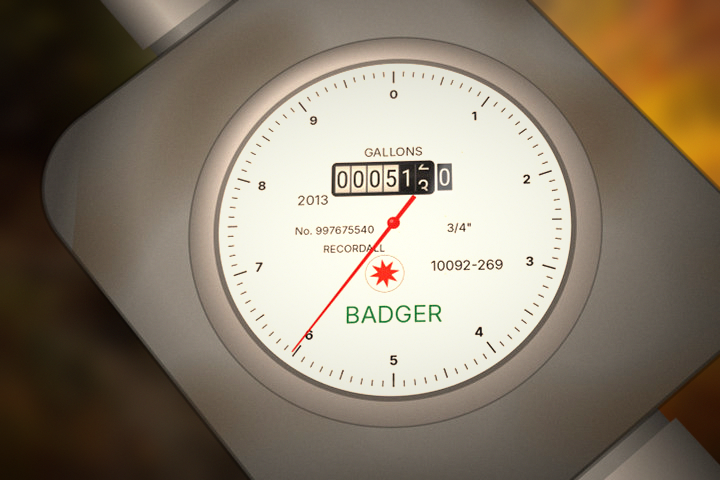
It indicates 5126.0
